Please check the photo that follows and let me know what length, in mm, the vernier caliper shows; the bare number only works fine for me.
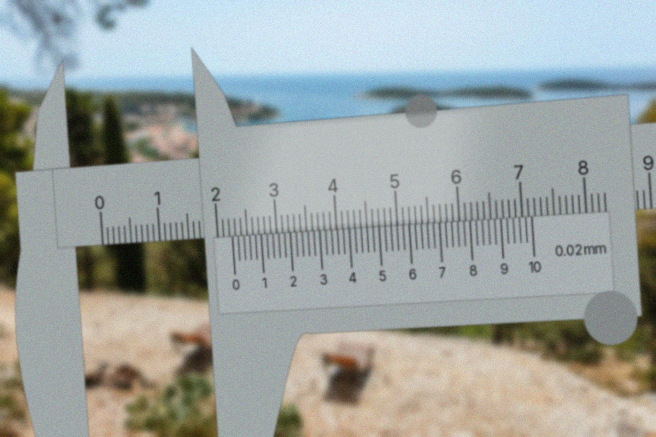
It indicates 22.5
